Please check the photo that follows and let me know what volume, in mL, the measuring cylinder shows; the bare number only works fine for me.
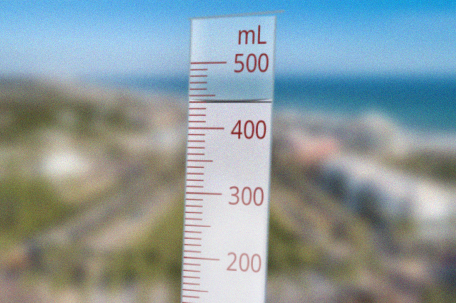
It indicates 440
